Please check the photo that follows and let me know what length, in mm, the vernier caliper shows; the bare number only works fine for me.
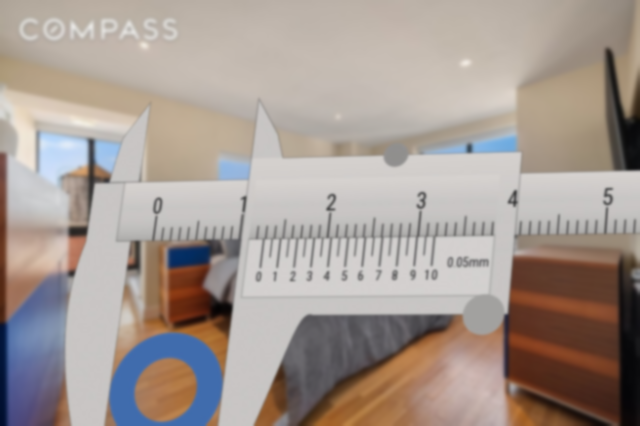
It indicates 12.8
